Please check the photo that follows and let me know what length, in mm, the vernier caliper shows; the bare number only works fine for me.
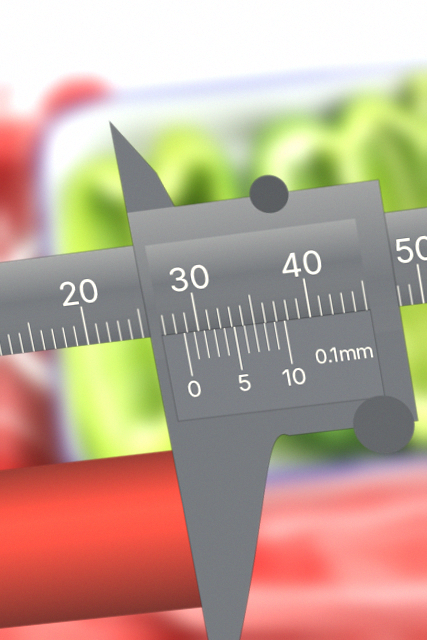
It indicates 28.7
